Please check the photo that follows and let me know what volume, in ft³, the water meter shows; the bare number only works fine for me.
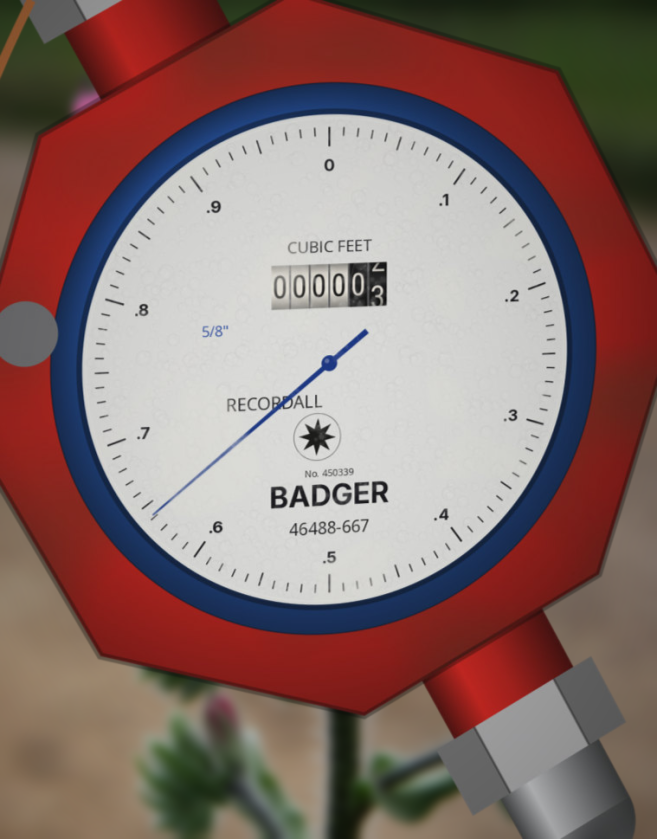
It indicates 2.64
